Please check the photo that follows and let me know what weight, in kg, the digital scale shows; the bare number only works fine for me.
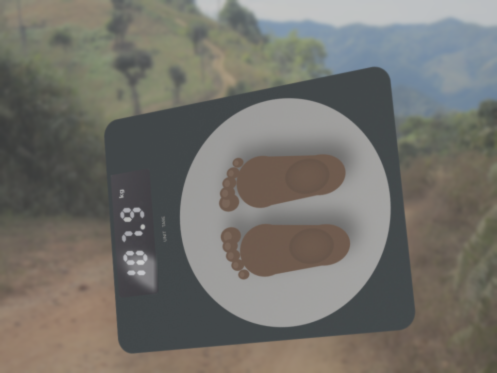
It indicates 107.9
